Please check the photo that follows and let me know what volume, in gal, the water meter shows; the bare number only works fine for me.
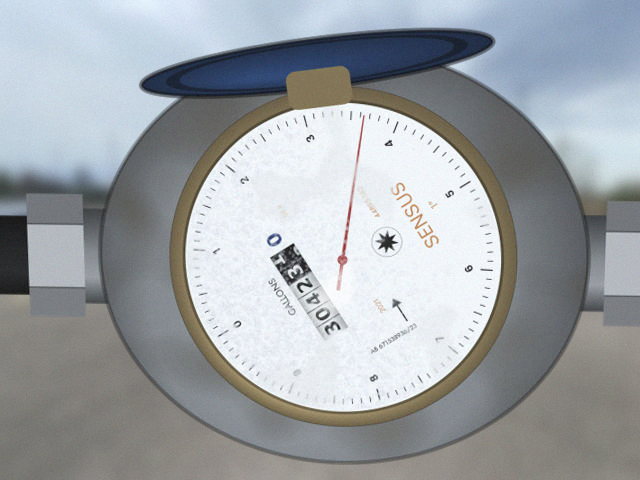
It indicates 3042313.6
